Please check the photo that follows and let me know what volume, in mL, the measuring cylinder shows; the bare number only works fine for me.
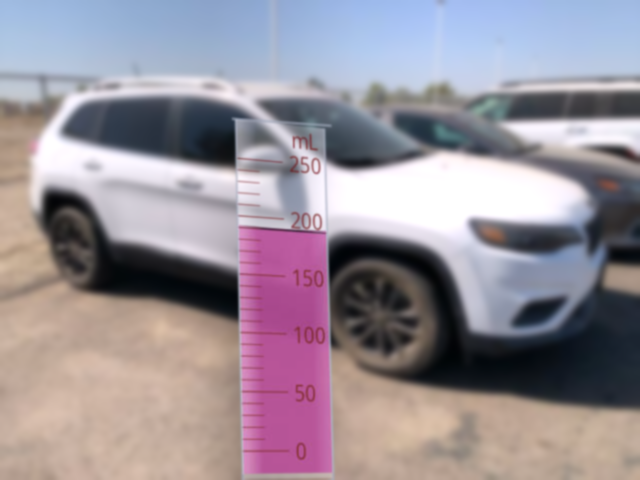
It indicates 190
